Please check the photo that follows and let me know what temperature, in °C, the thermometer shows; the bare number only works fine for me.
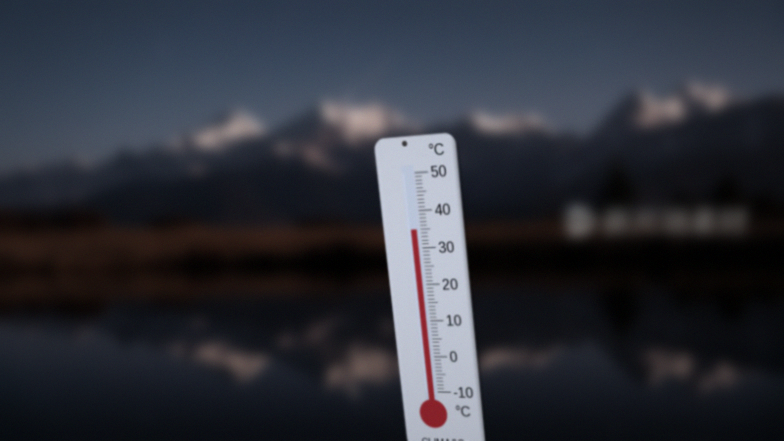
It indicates 35
